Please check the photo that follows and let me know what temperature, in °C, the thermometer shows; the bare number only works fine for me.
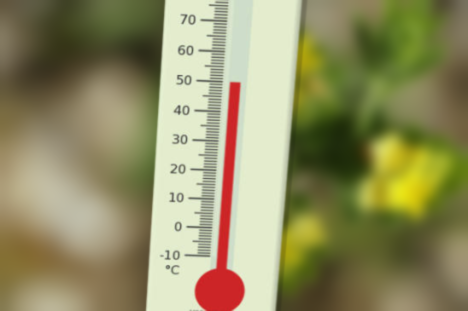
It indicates 50
